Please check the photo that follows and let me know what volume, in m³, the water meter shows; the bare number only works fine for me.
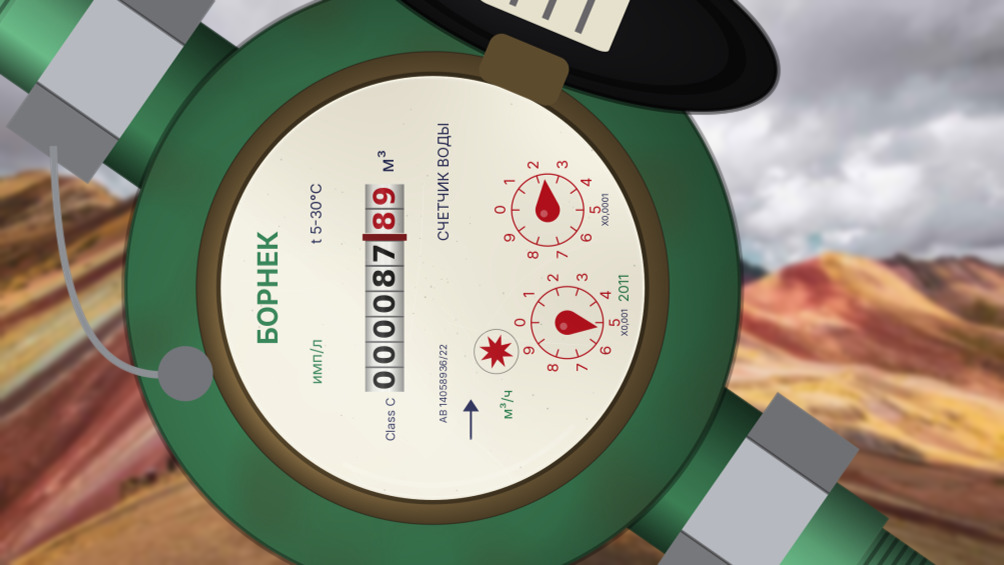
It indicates 87.8952
